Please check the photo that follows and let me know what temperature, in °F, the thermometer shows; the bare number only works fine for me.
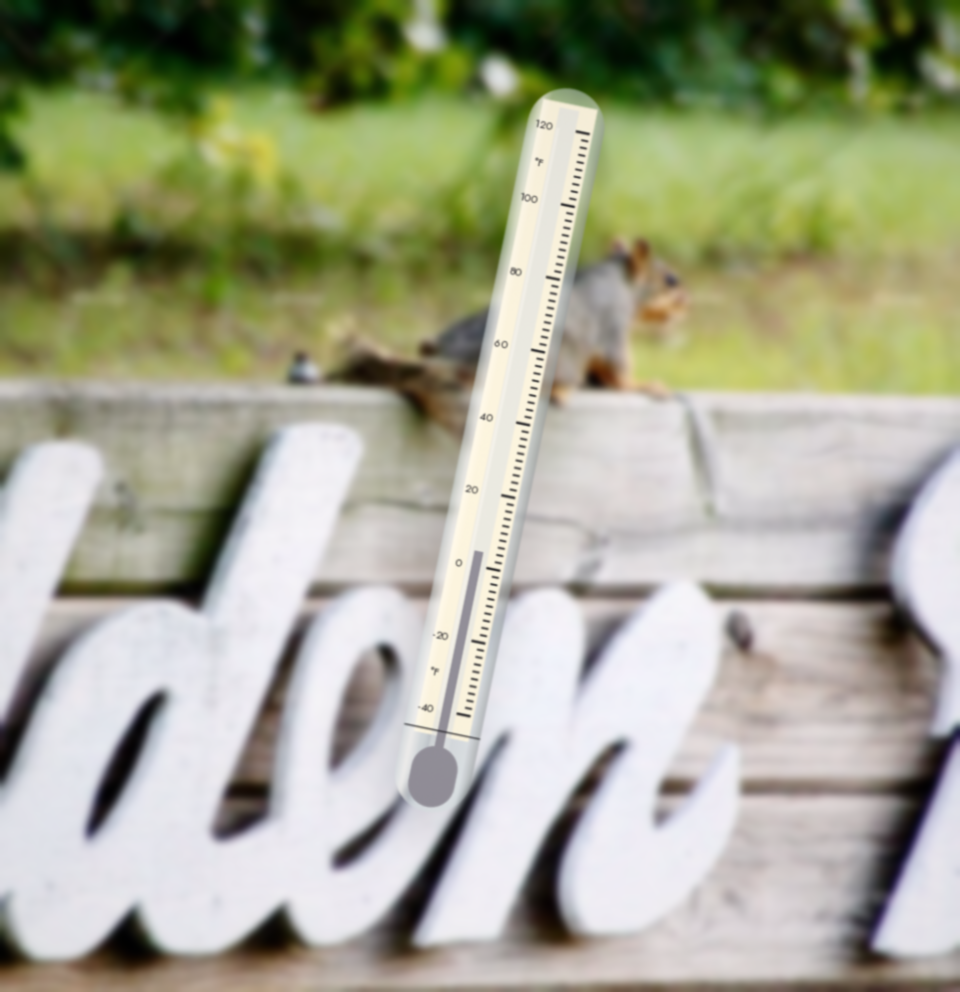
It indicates 4
